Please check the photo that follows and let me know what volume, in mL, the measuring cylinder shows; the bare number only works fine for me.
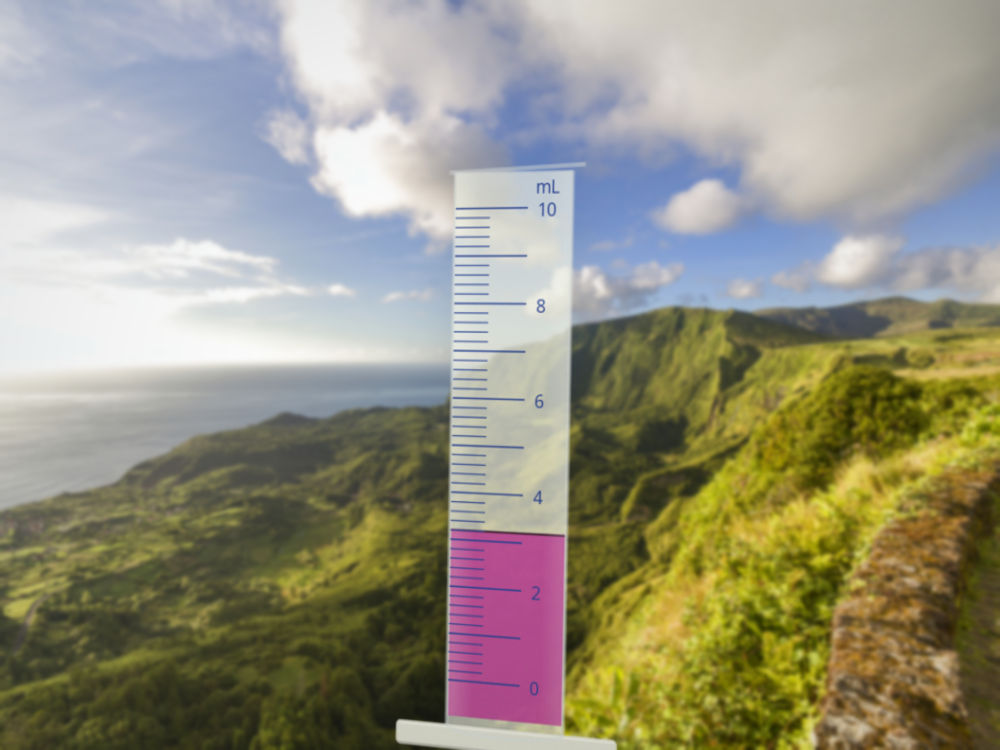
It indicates 3.2
